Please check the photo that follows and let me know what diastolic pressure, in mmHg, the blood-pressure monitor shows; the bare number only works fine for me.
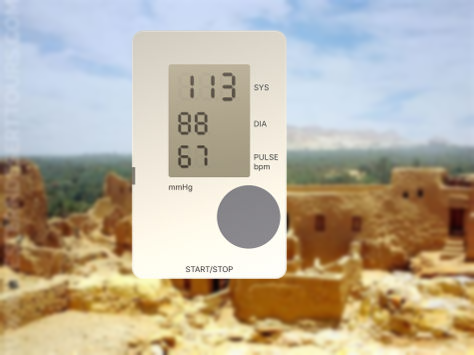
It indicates 88
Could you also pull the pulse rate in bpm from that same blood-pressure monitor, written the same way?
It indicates 67
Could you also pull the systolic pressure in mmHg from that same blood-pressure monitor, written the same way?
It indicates 113
